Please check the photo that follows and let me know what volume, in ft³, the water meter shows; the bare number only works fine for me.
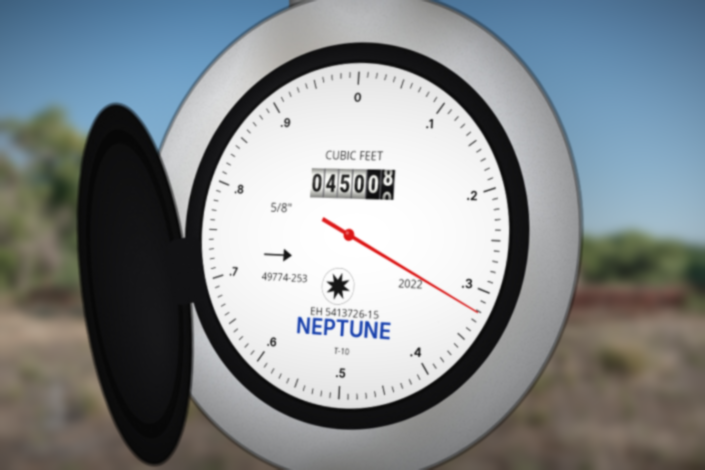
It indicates 45008.32
